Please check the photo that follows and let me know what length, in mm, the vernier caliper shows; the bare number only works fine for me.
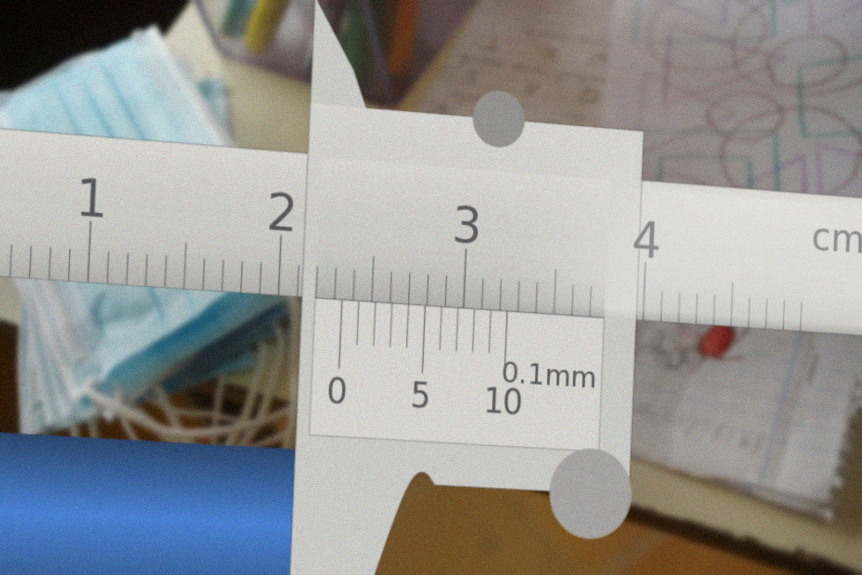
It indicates 23.4
